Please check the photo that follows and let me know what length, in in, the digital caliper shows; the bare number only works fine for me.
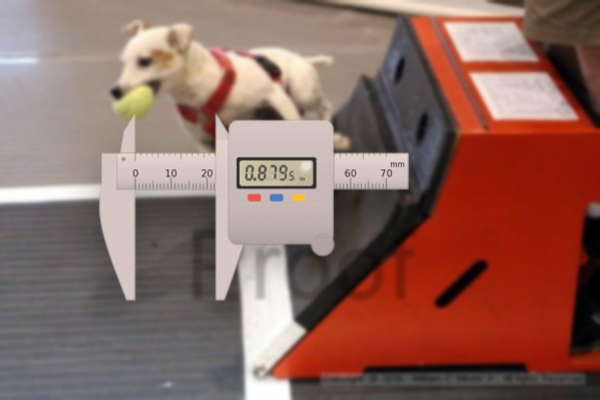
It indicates 0.8795
